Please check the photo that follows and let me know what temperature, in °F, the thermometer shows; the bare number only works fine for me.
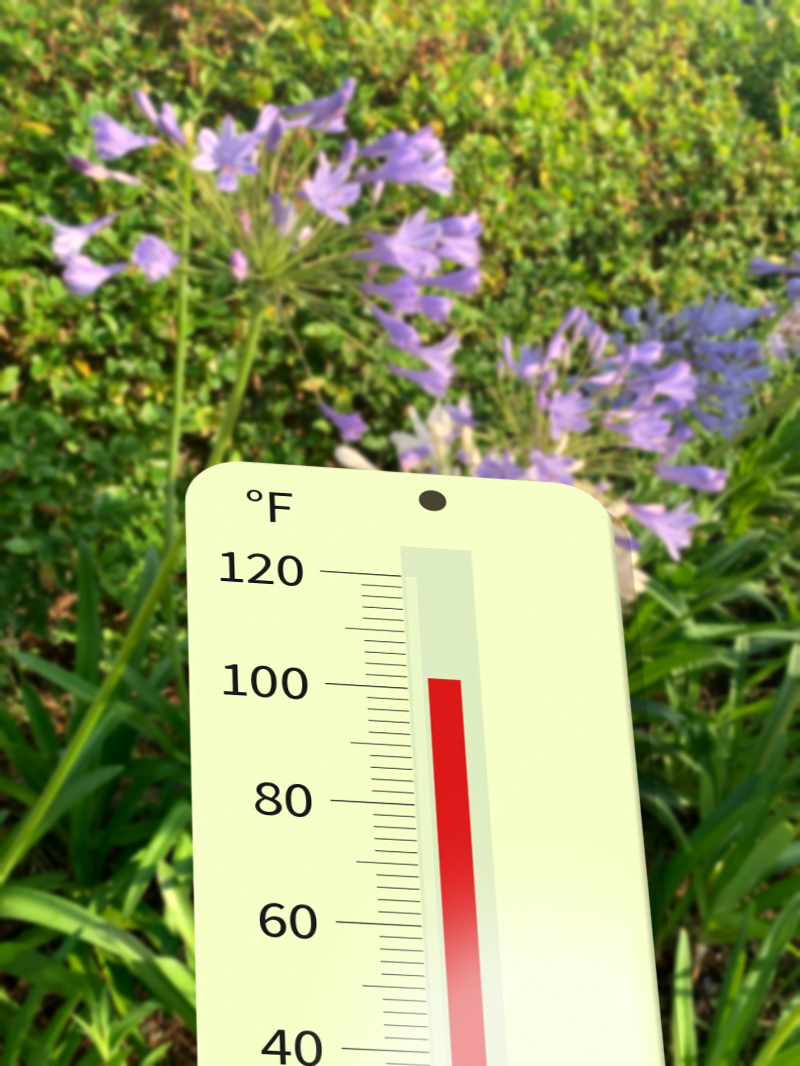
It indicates 102
